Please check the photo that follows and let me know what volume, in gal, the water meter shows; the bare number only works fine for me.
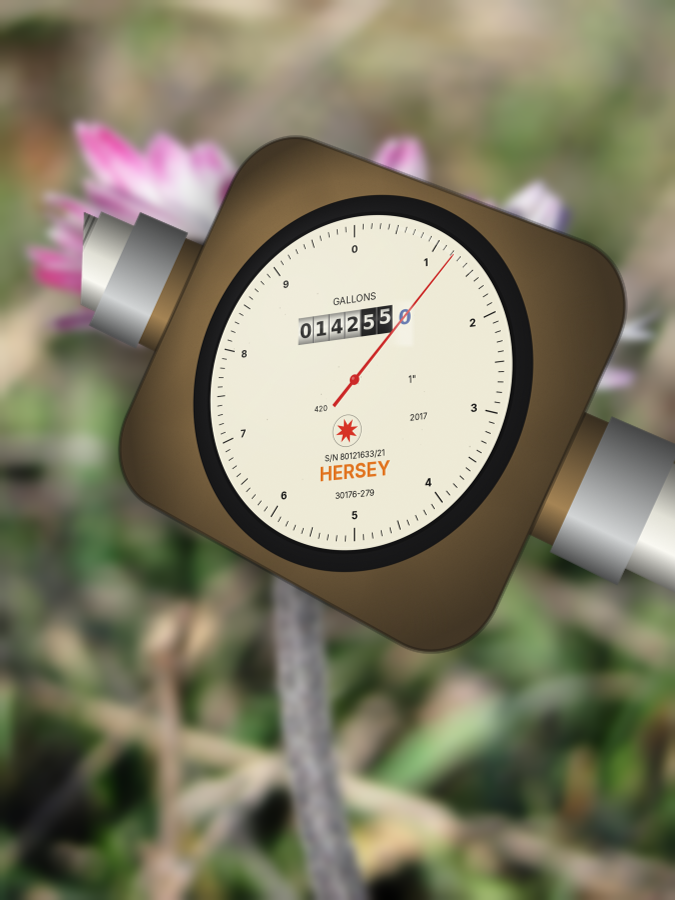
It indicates 142551.2
